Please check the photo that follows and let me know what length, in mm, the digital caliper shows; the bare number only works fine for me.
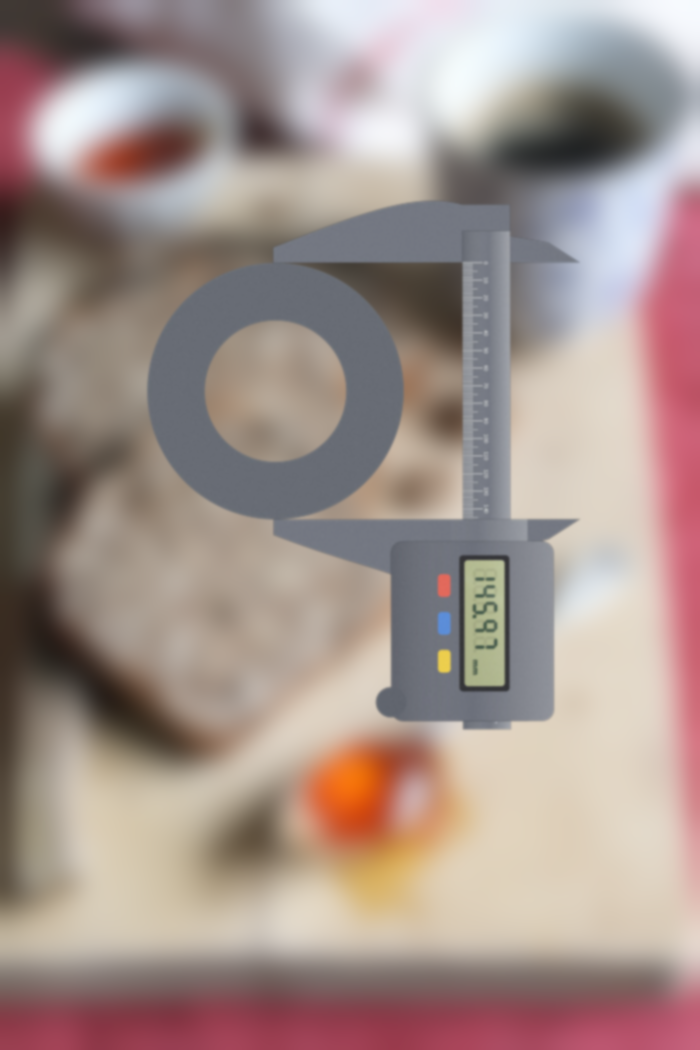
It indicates 145.97
